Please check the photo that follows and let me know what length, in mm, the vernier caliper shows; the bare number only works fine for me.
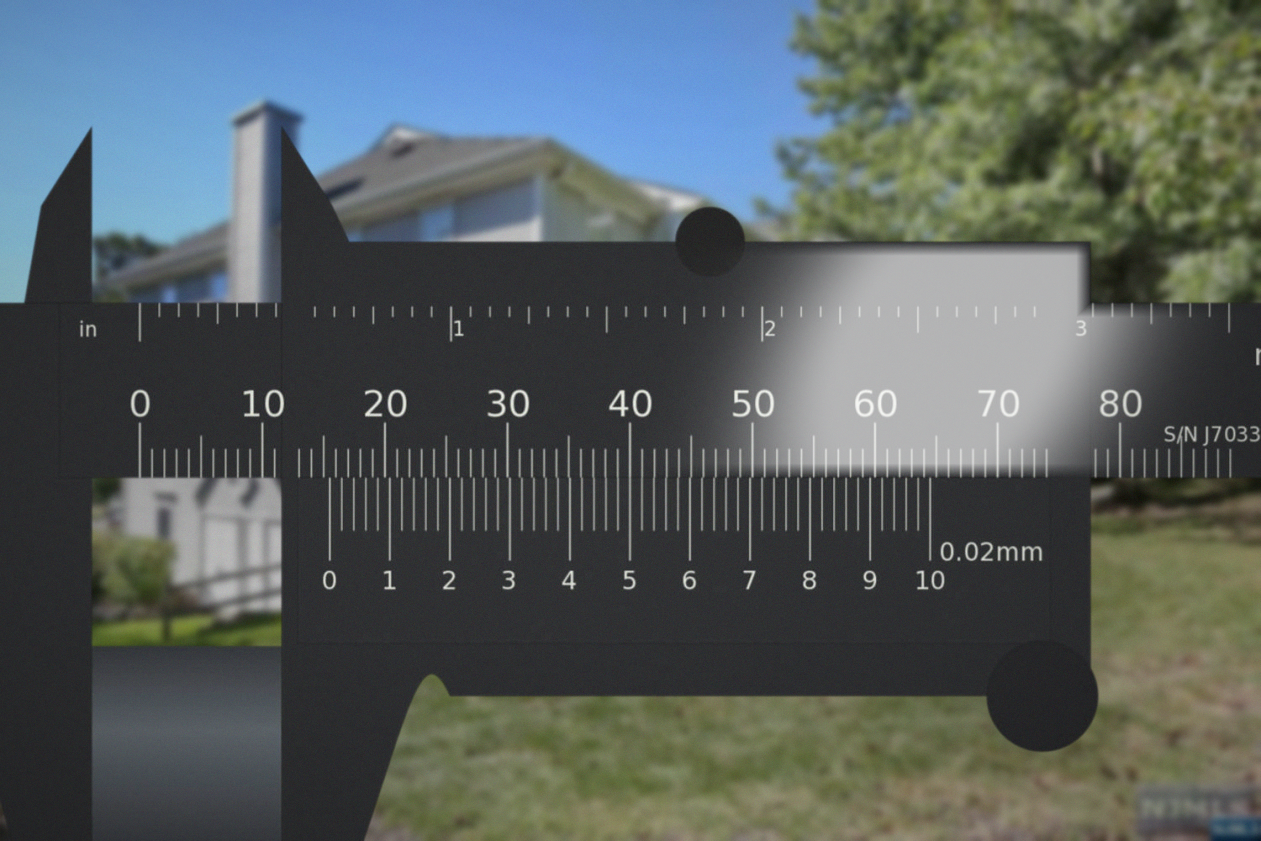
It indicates 15.5
